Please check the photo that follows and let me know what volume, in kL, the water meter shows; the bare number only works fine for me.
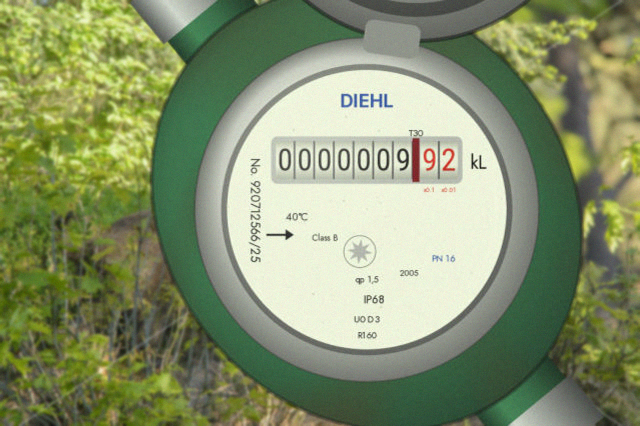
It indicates 9.92
